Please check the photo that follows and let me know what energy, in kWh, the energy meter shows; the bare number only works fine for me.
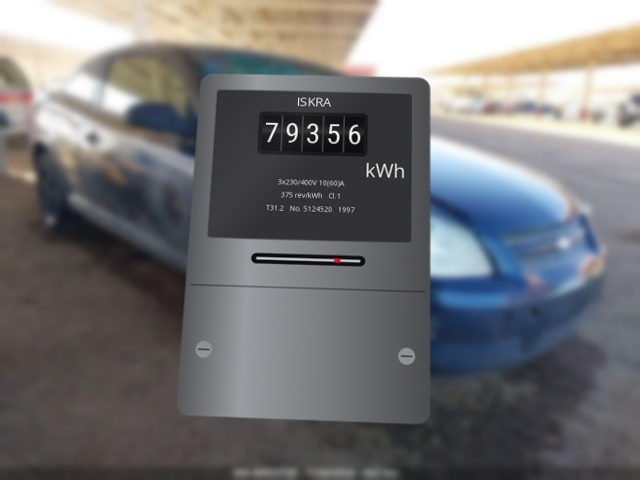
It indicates 79356
